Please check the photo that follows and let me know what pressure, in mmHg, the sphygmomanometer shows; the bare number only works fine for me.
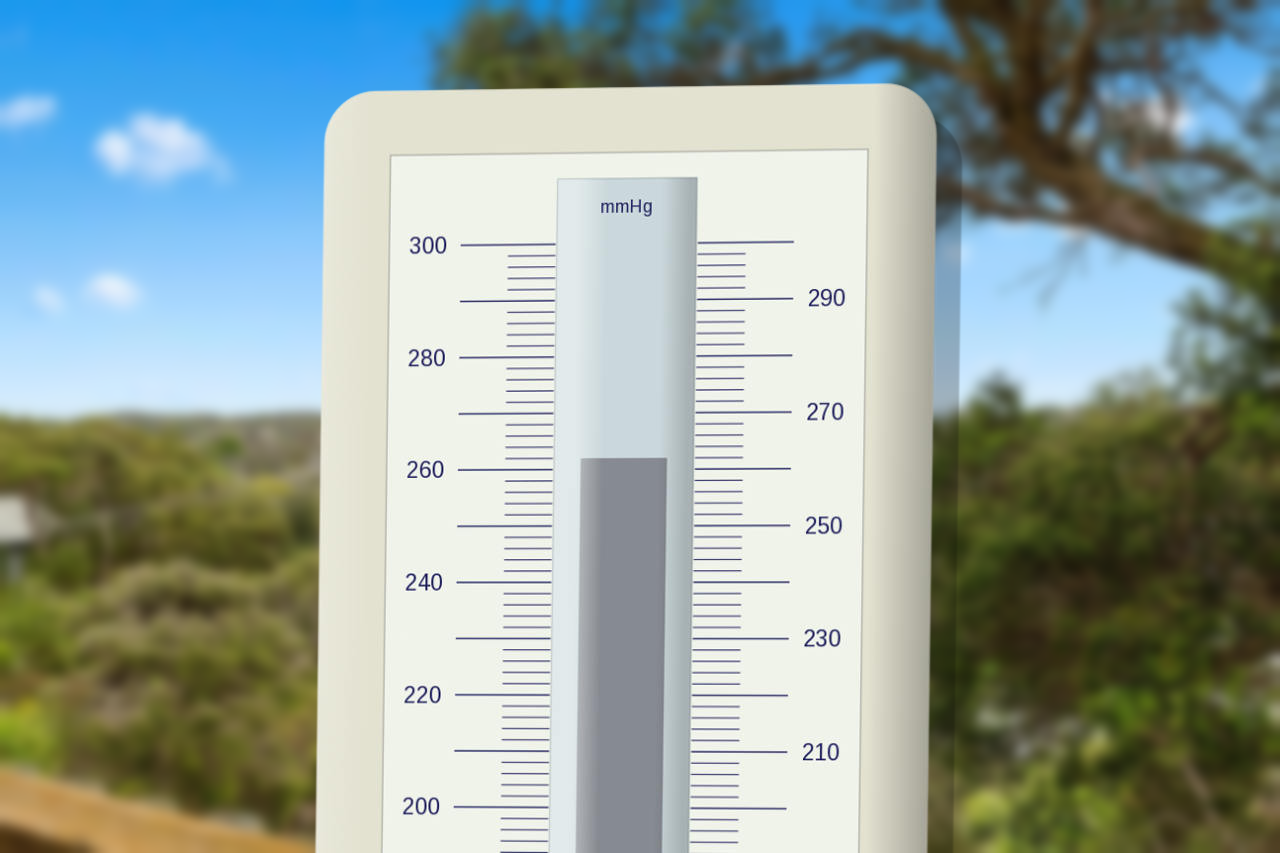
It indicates 262
